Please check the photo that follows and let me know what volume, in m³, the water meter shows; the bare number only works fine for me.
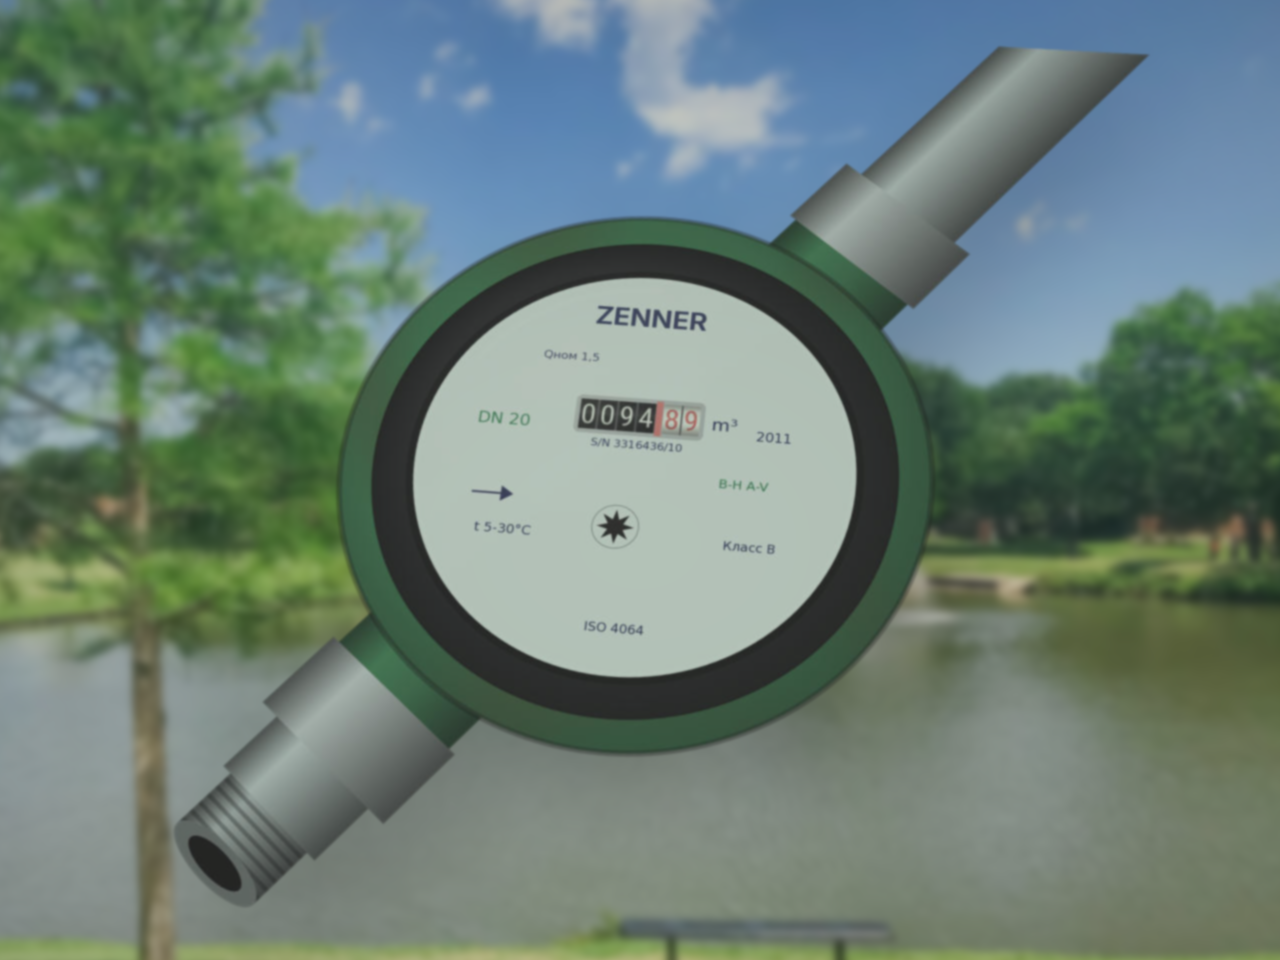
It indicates 94.89
